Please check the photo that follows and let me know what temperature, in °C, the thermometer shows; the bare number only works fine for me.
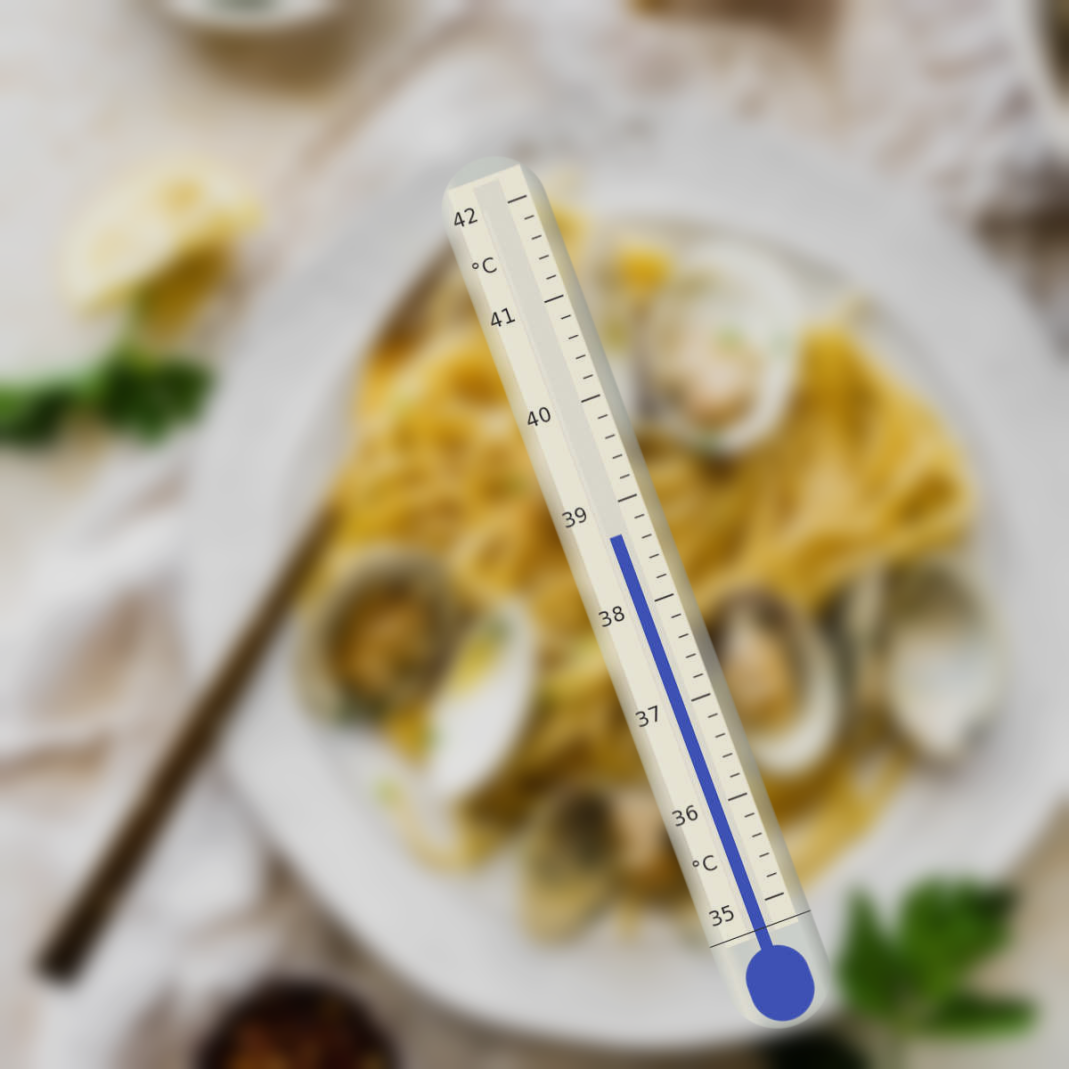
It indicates 38.7
